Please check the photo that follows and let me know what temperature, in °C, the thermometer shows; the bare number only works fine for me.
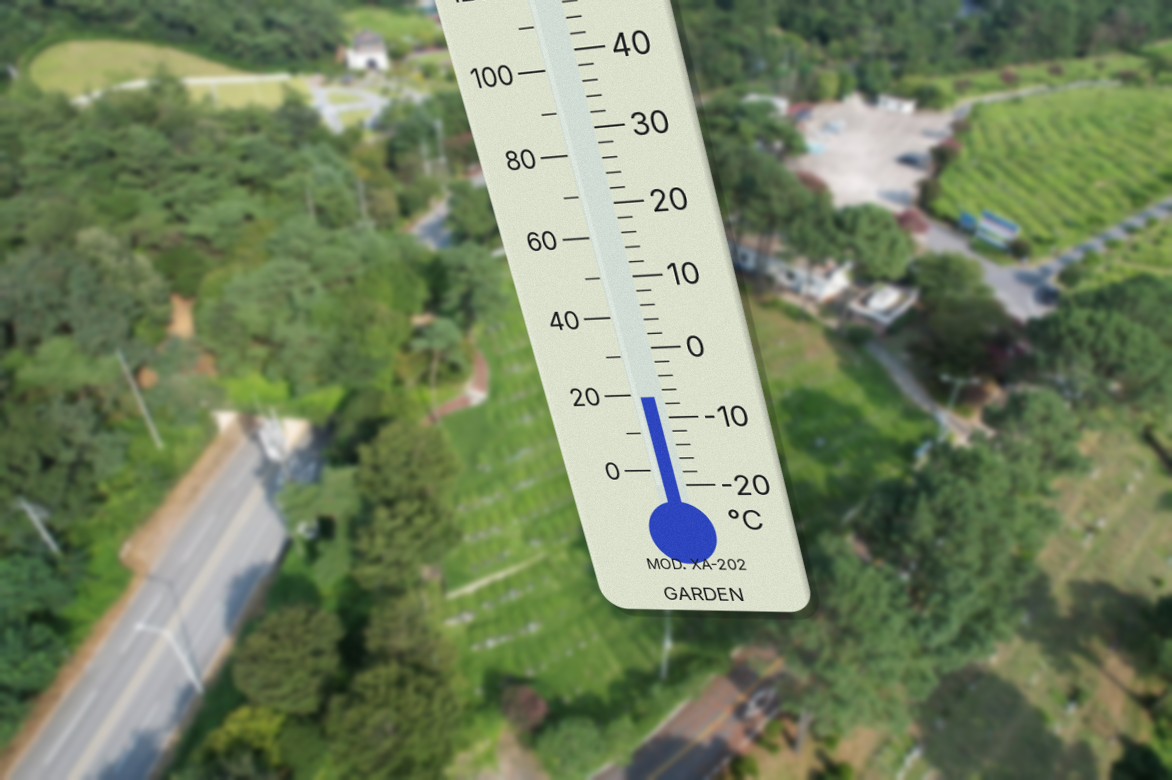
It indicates -7
